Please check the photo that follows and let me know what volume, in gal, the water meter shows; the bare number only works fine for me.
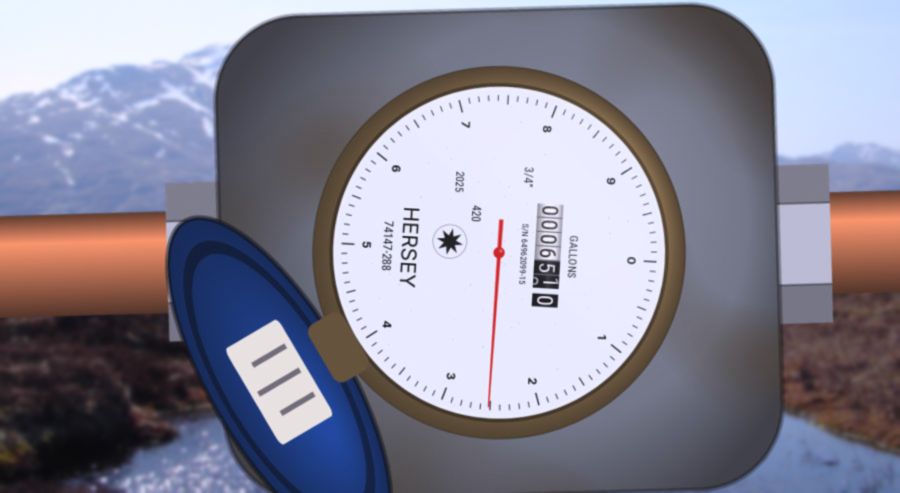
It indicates 6512.5
